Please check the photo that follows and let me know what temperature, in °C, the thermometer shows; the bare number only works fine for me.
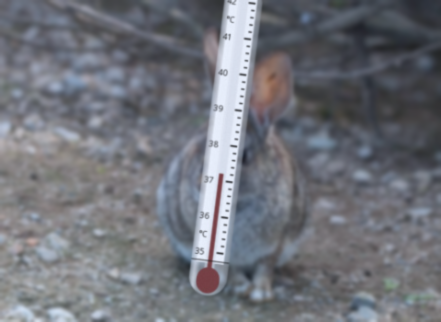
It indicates 37.2
